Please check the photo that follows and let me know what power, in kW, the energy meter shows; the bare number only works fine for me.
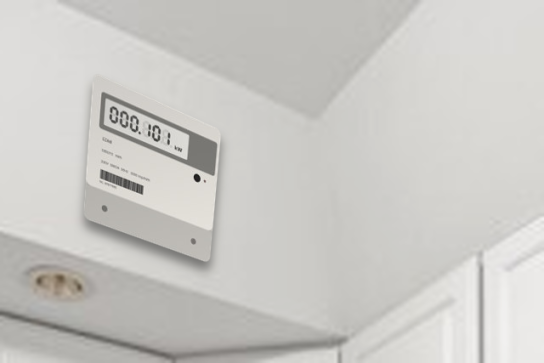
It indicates 0.101
